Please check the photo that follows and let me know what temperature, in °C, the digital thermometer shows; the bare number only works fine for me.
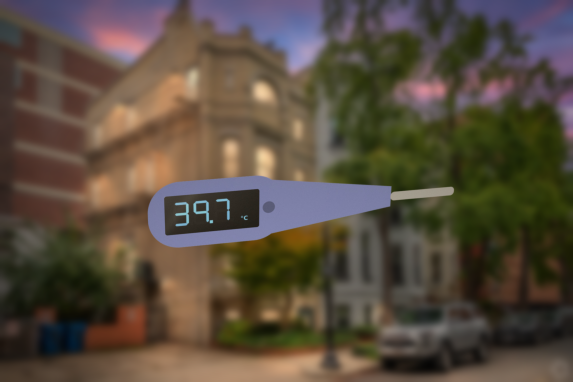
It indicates 39.7
